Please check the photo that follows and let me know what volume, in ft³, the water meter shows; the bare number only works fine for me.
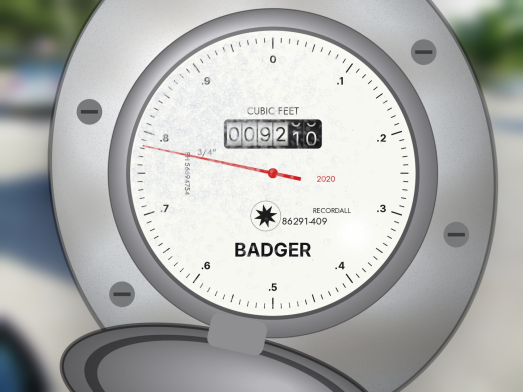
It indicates 9209.78
